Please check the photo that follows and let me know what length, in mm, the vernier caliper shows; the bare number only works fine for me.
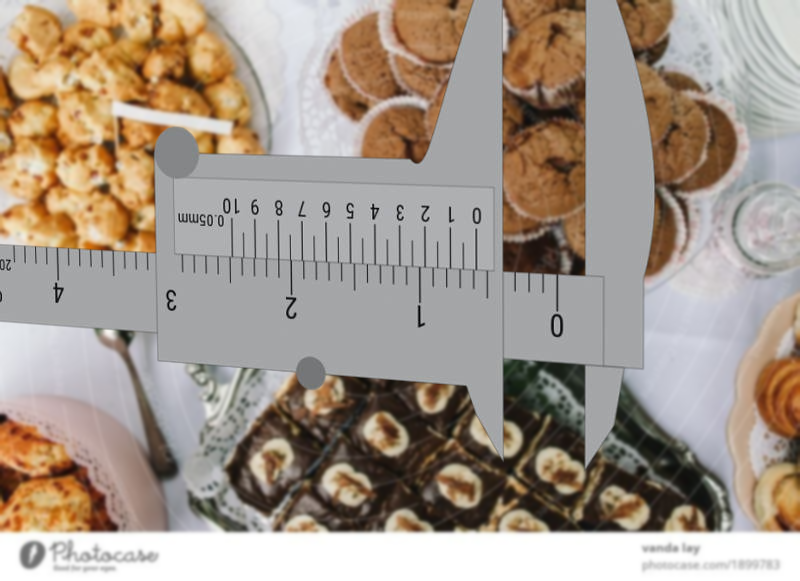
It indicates 5.8
